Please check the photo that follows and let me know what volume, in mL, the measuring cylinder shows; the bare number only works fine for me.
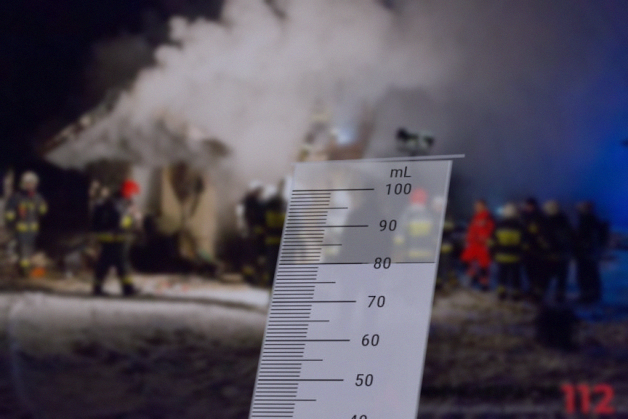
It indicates 80
